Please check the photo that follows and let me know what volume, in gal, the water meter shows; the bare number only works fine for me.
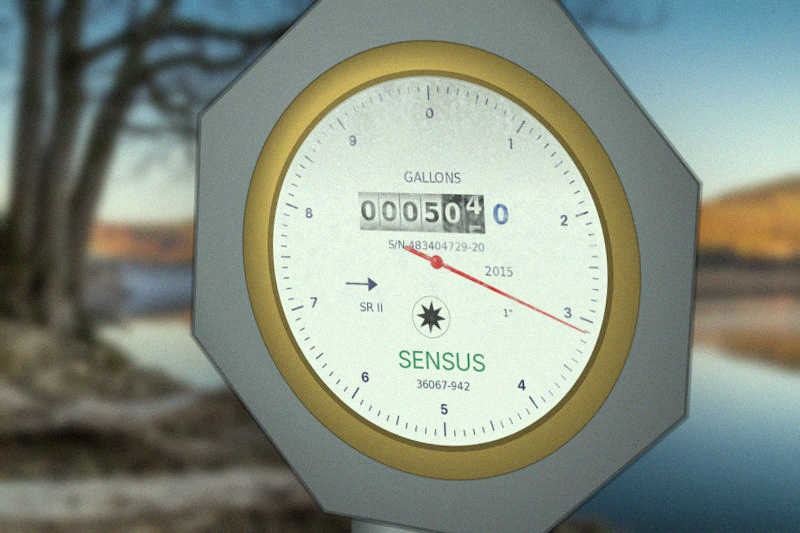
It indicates 5043.1
